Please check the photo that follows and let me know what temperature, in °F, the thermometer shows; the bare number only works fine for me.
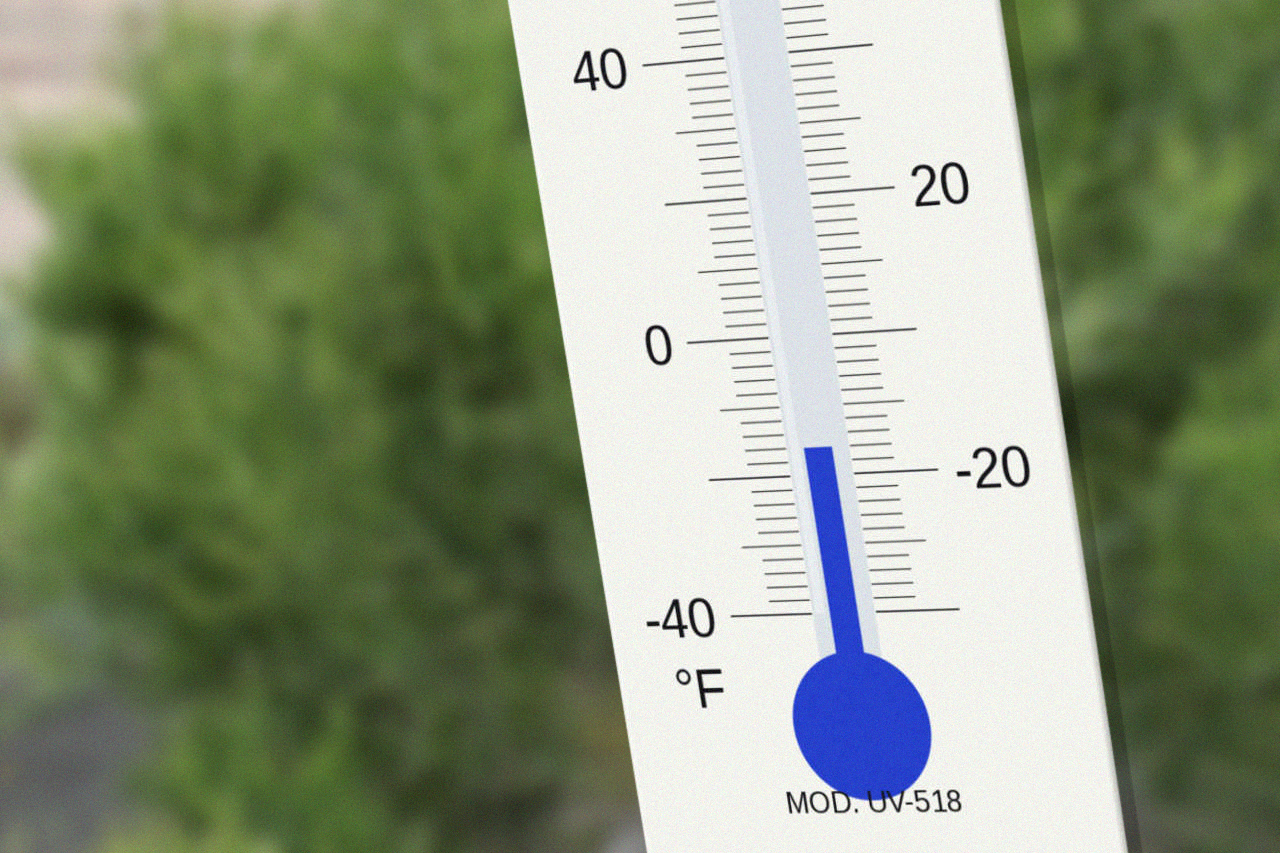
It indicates -16
